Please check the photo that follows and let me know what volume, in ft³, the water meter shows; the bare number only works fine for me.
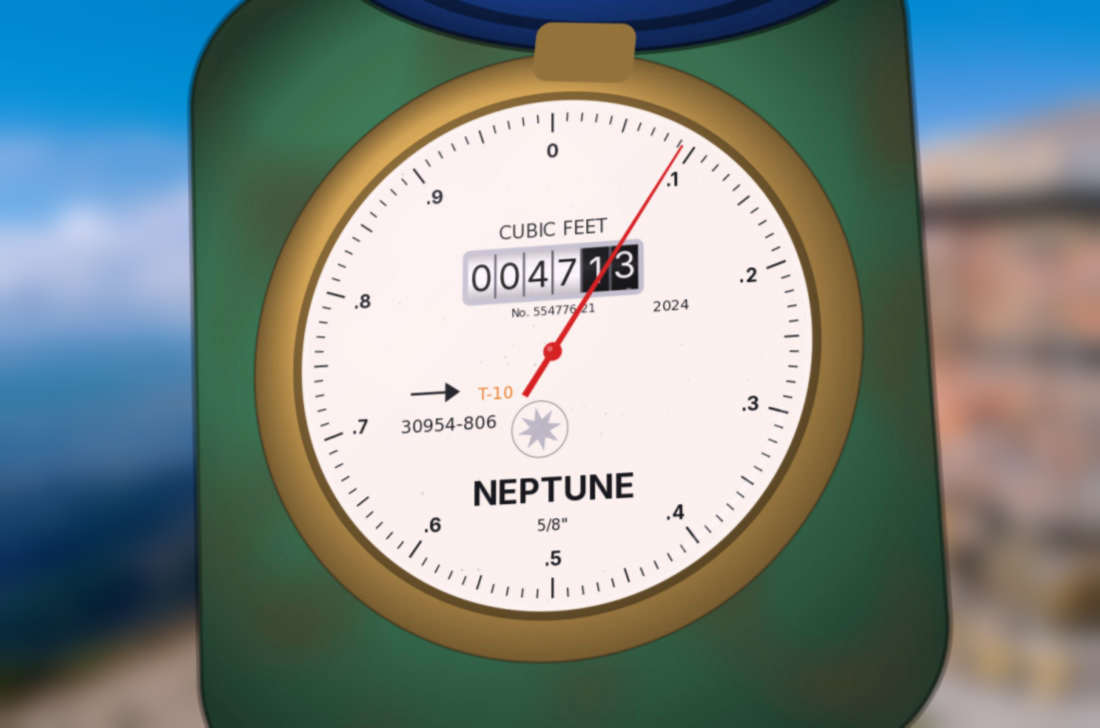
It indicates 4713.09
